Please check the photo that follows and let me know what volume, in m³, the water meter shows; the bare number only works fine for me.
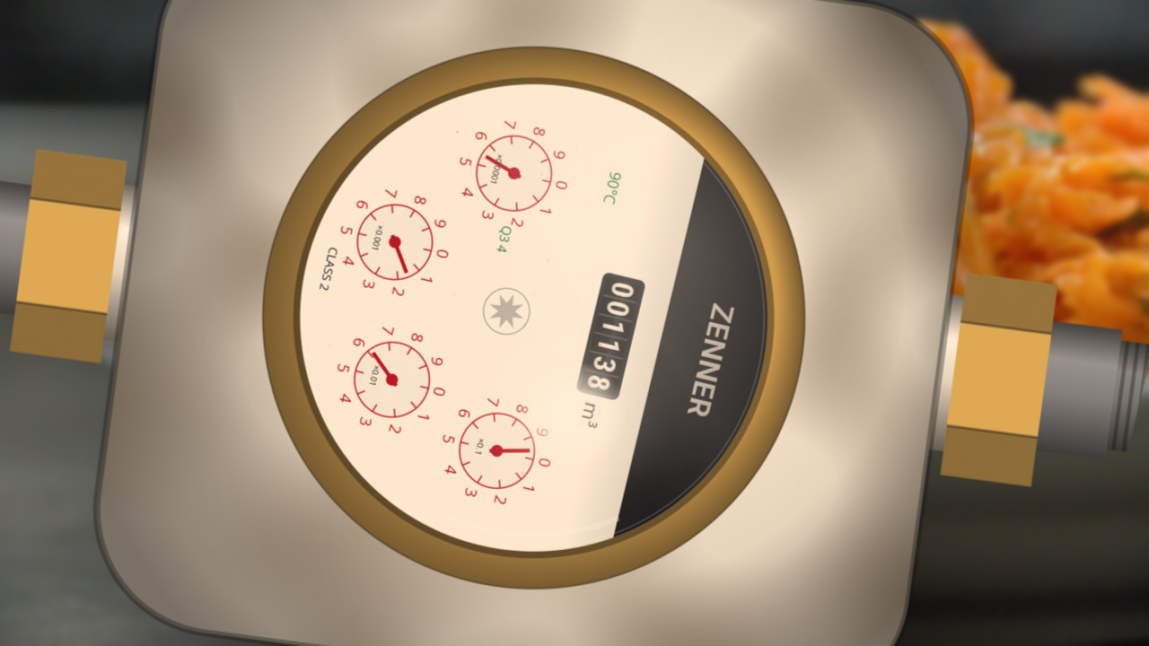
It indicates 1137.9615
